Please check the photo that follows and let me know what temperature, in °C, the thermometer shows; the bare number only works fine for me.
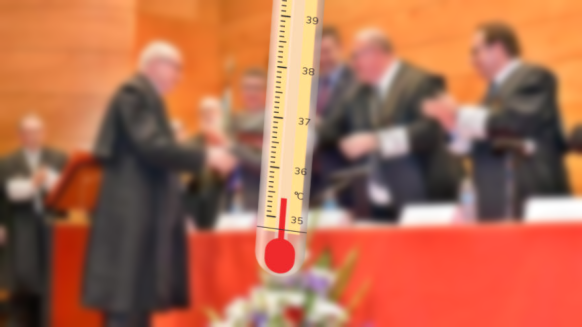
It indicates 35.4
